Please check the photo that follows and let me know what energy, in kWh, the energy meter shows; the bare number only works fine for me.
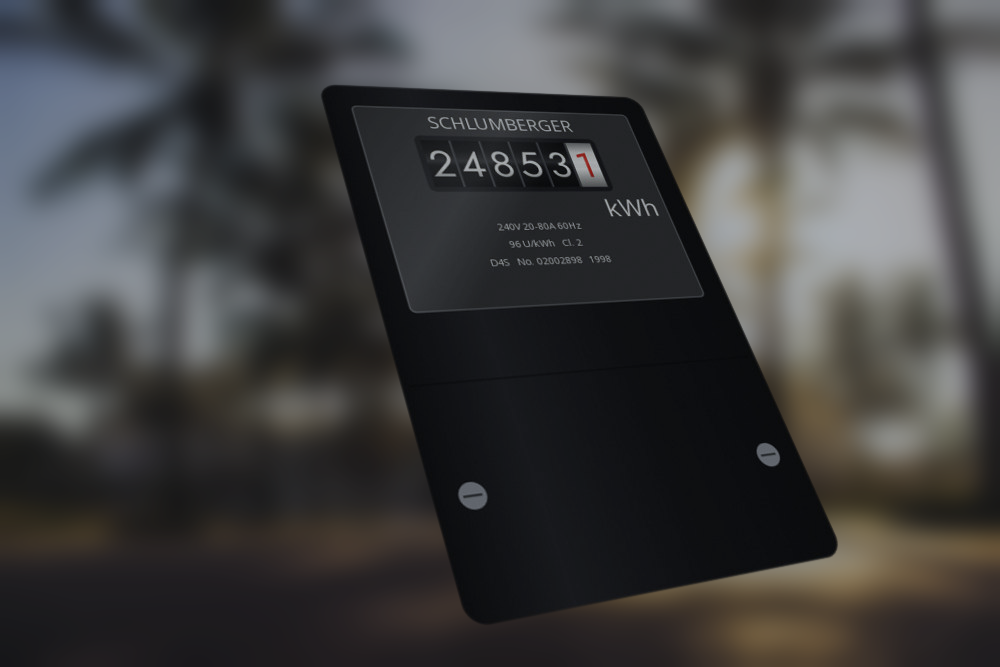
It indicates 24853.1
